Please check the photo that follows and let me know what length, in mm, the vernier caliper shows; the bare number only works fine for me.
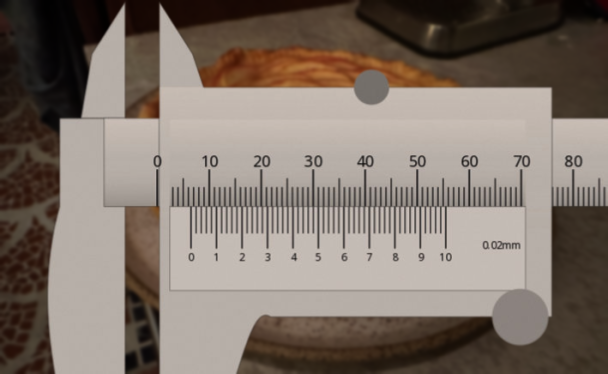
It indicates 6.5
